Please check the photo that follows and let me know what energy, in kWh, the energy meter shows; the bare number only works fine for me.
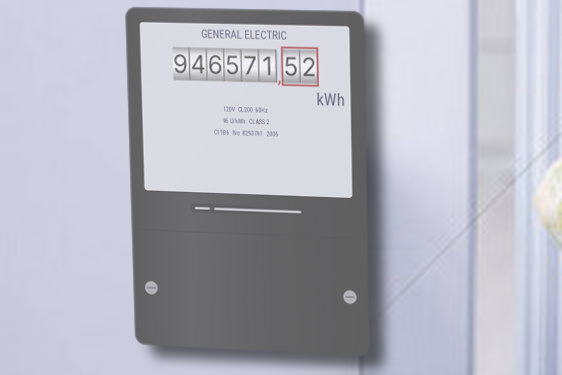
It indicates 946571.52
